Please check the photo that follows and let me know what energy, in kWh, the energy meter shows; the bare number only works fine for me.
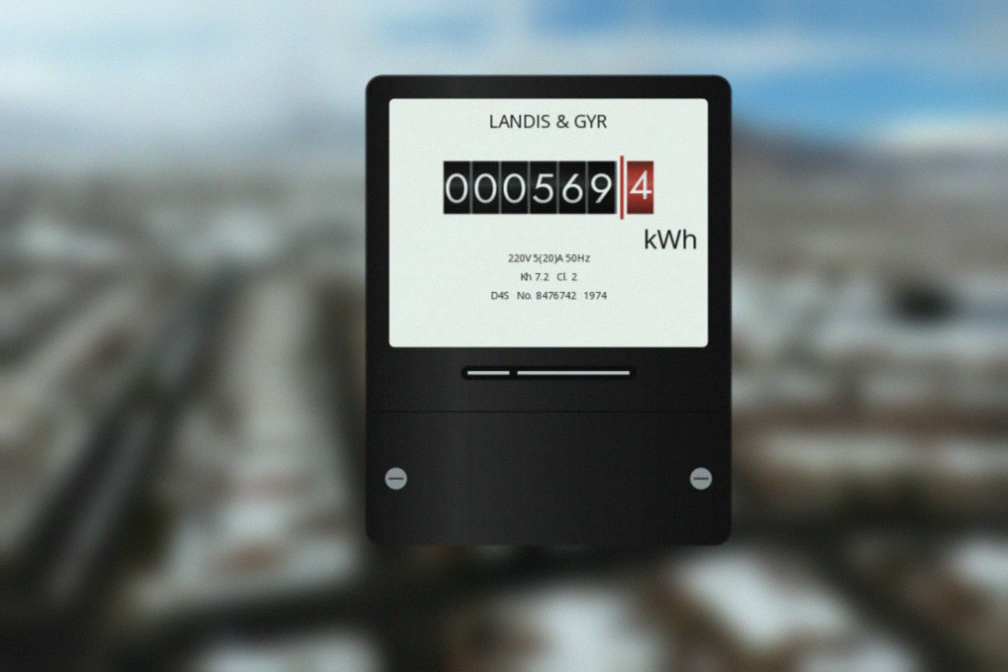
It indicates 569.4
